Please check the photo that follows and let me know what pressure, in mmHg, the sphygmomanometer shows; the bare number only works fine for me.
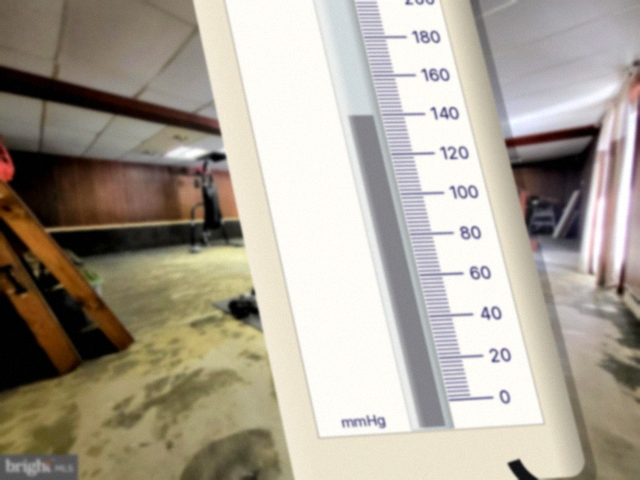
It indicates 140
